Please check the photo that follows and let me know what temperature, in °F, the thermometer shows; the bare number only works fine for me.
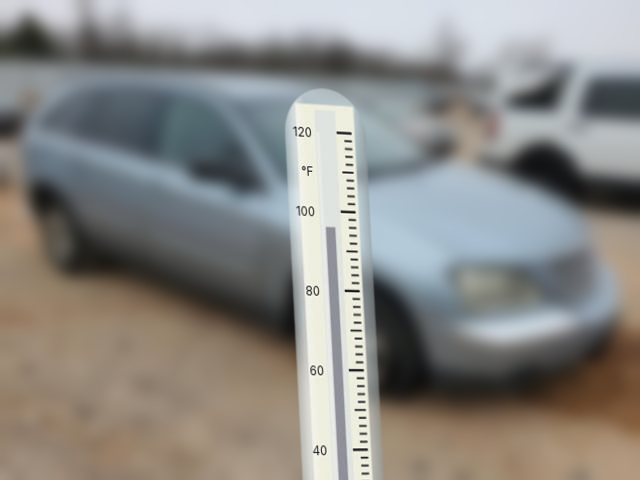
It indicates 96
